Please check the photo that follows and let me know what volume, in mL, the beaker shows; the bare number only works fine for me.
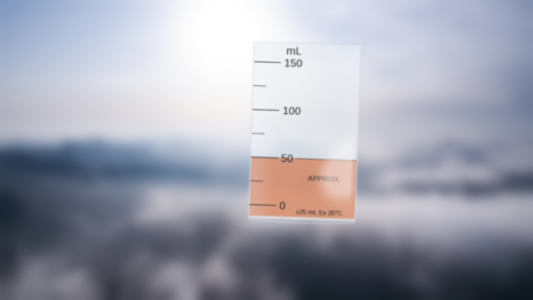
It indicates 50
